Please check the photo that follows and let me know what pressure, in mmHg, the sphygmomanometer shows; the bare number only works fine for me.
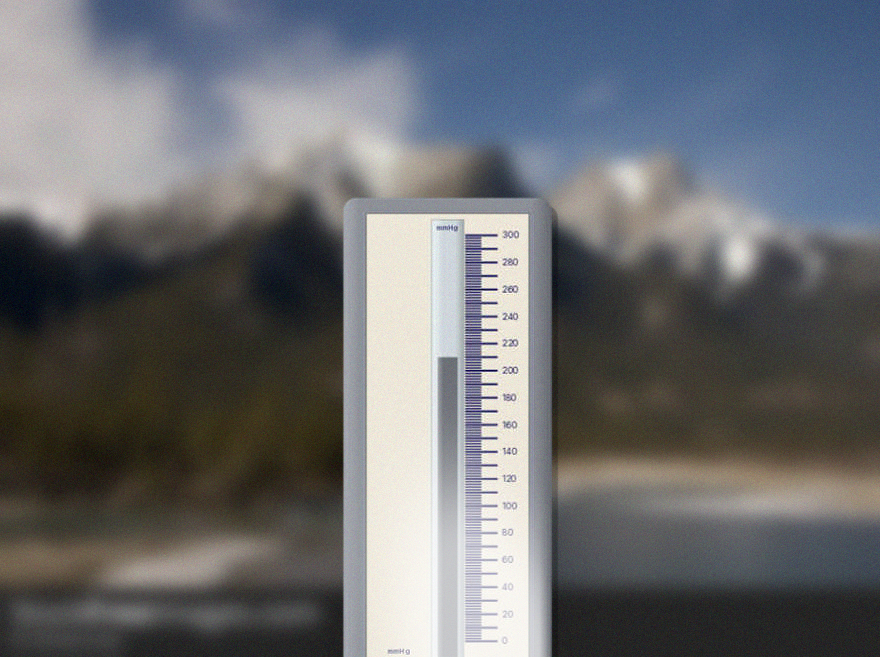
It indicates 210
